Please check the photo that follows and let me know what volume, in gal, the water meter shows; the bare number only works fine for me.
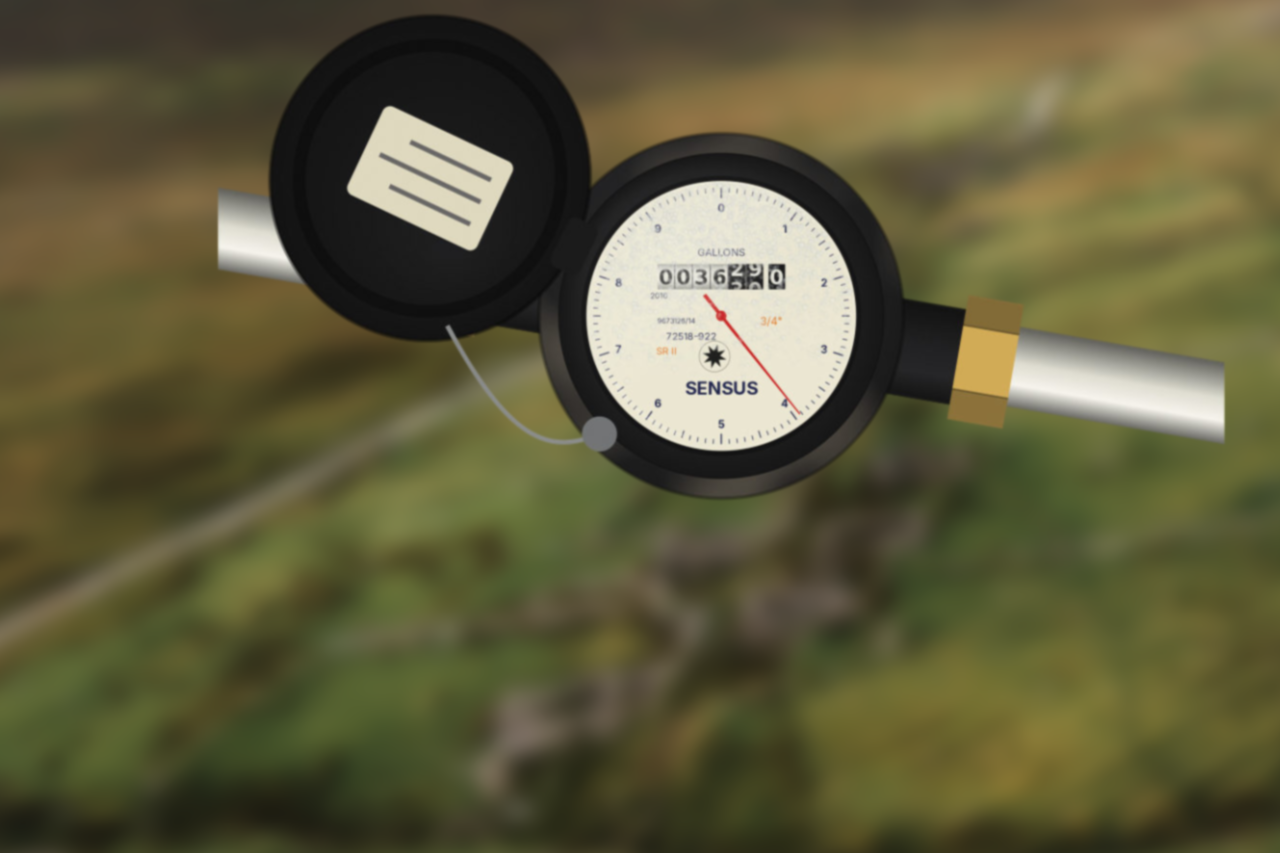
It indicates 36293.9
